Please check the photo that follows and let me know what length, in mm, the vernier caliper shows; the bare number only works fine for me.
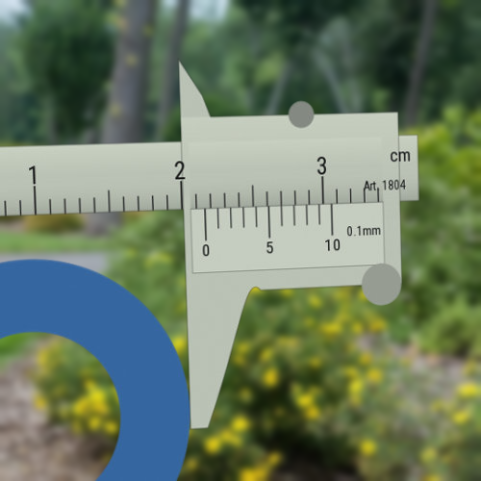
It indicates 21.6
